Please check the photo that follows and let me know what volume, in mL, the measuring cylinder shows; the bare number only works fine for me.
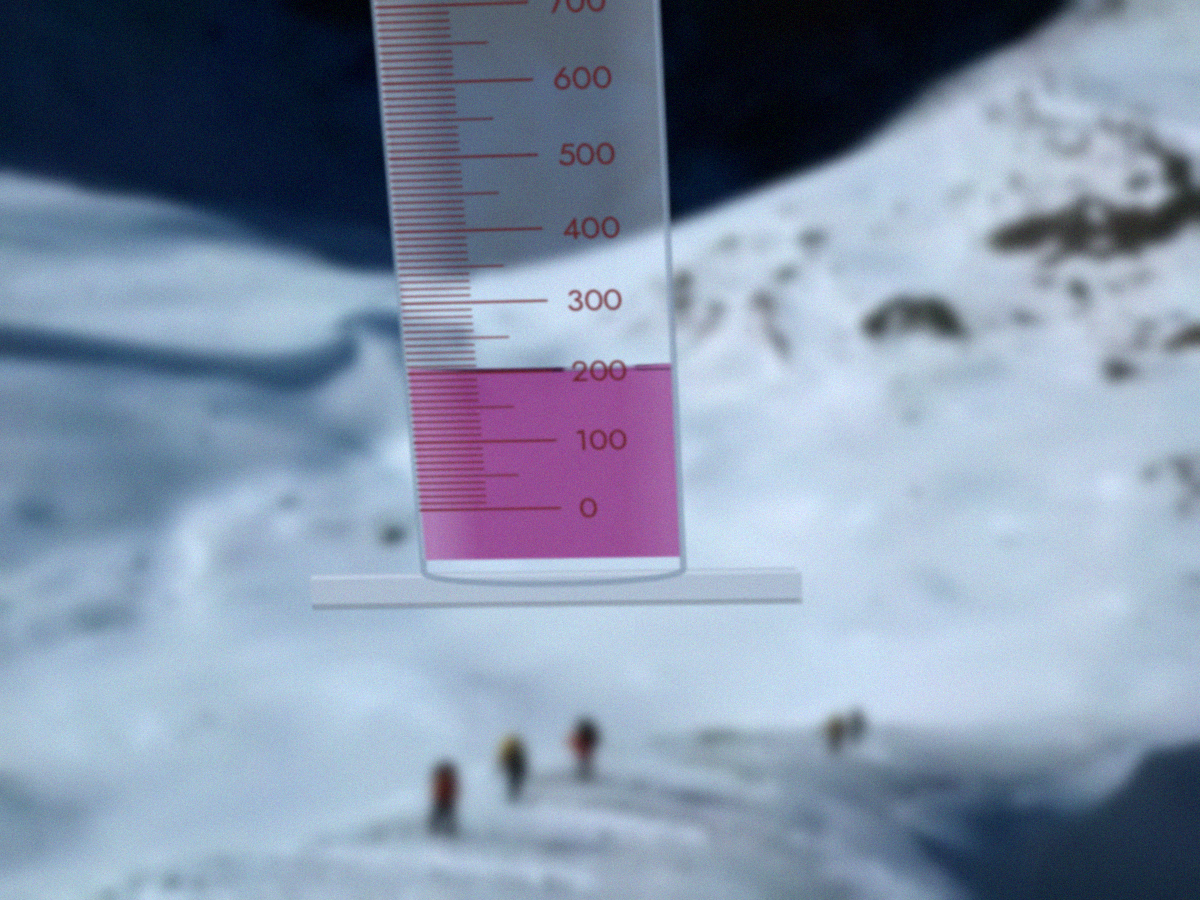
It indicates 200
